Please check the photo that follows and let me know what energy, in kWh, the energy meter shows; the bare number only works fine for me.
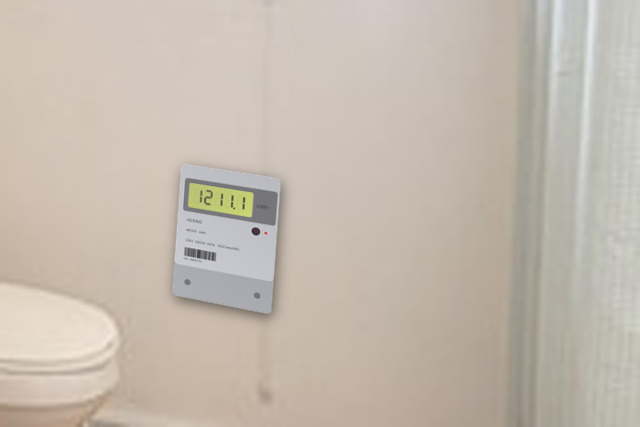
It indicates 1211.1
